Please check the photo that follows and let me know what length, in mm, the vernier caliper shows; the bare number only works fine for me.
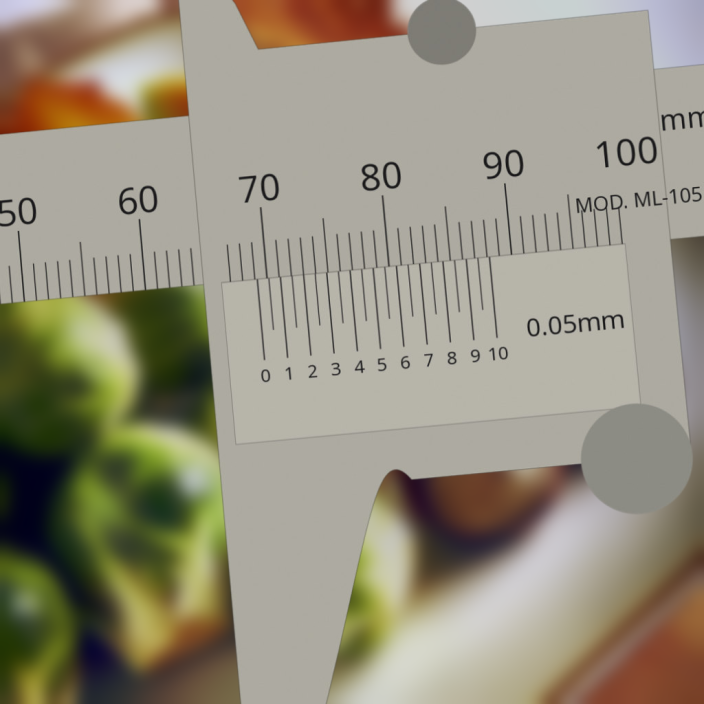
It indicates 69.2
